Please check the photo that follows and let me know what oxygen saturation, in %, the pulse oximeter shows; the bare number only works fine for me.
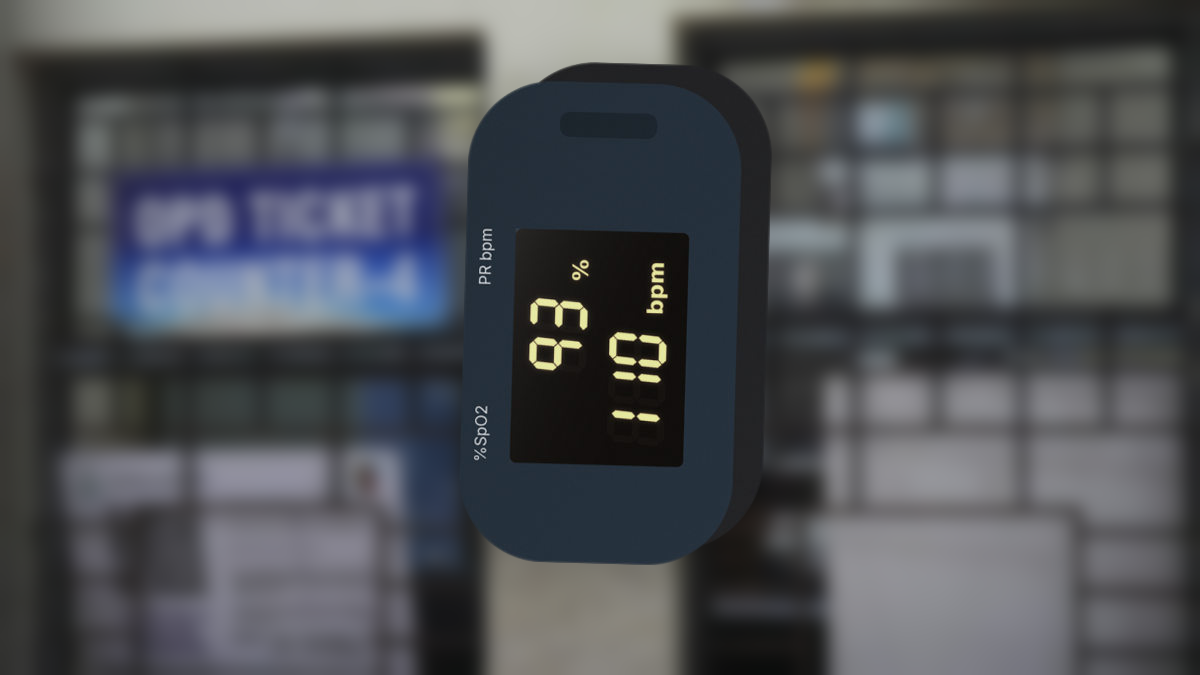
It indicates 93
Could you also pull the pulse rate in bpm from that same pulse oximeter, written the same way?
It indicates 110
